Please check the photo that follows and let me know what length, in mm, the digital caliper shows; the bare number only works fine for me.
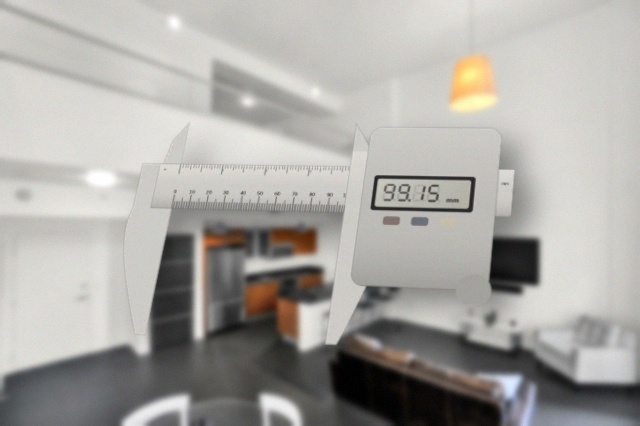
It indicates 99.15
